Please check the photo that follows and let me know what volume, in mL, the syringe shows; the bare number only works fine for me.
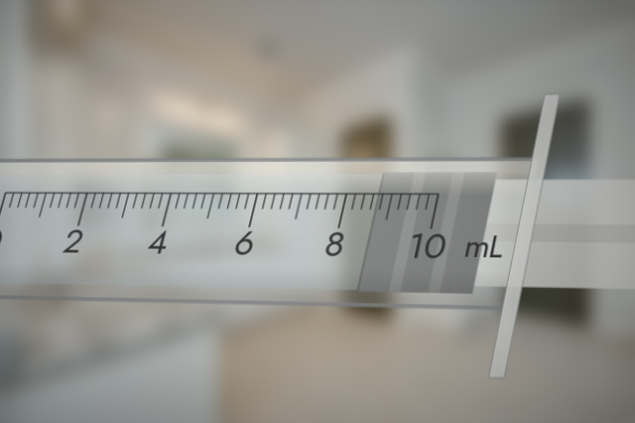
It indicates 8.7
